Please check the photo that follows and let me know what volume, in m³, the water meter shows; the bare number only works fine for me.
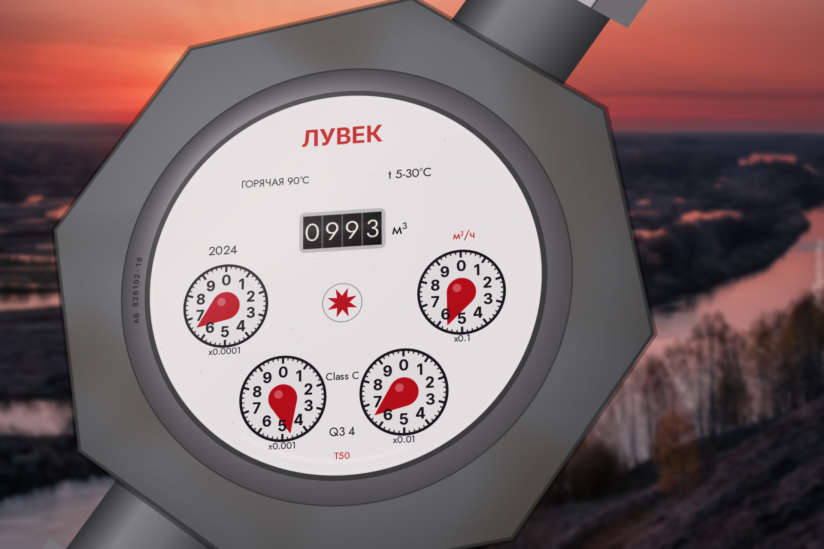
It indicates 993.5646
